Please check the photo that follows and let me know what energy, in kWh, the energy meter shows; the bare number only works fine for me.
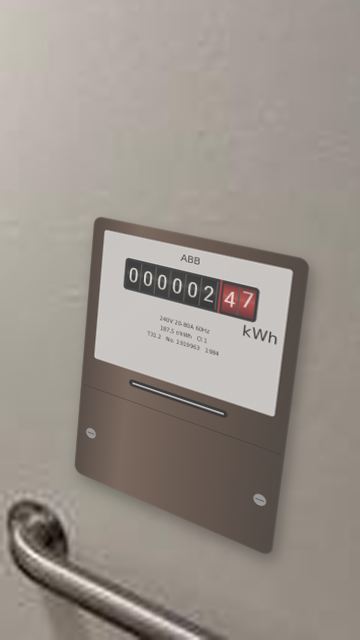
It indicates 2.47
